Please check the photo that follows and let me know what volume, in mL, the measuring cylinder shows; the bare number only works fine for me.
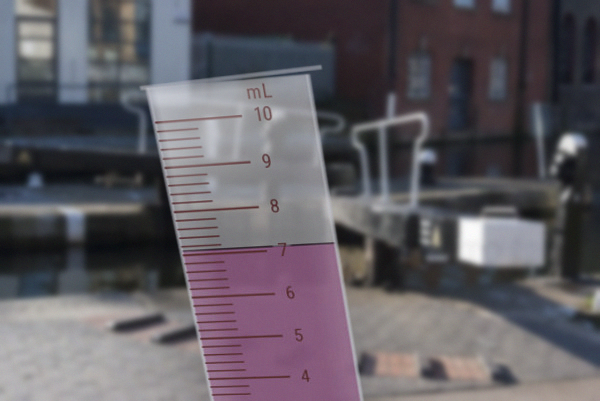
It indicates 7.1
